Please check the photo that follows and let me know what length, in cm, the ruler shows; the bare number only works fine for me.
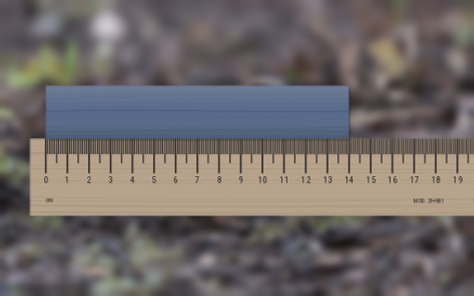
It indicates 14
